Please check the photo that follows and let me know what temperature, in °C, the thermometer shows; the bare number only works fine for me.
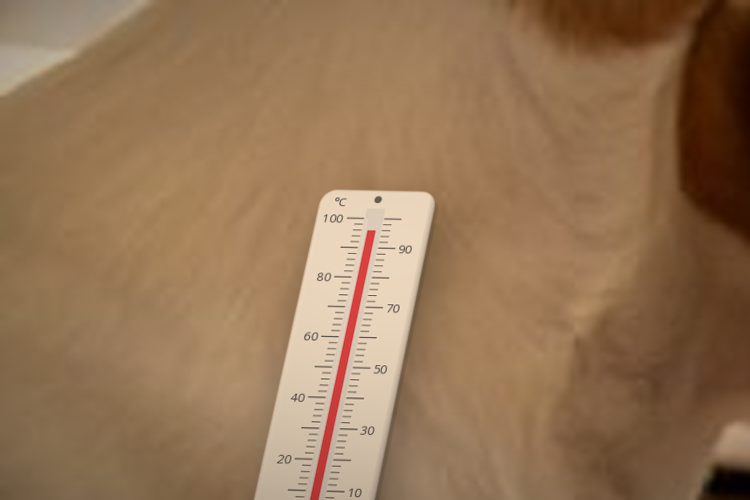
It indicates 96
